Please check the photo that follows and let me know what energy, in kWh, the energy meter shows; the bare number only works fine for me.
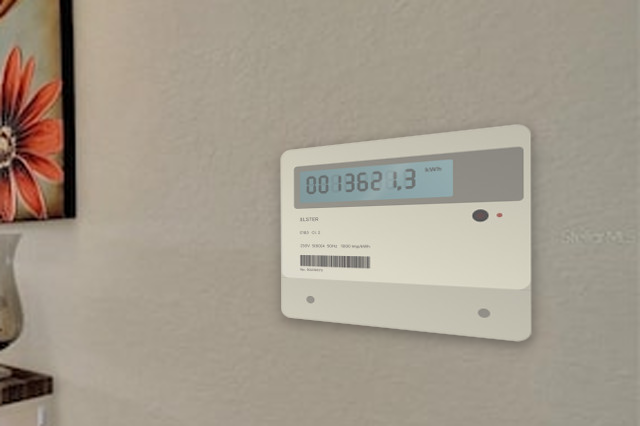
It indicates 13621.3
